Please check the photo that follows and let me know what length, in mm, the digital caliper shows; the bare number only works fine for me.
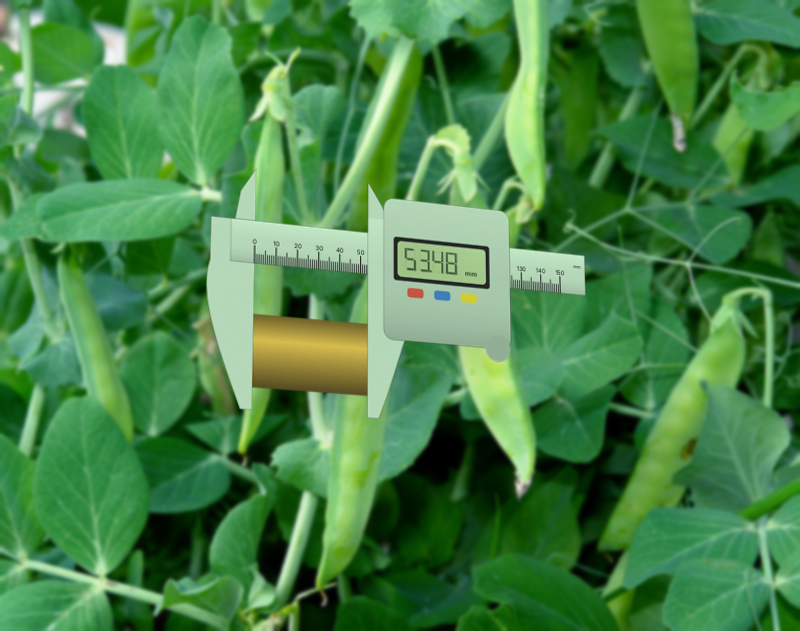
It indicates 53.48
